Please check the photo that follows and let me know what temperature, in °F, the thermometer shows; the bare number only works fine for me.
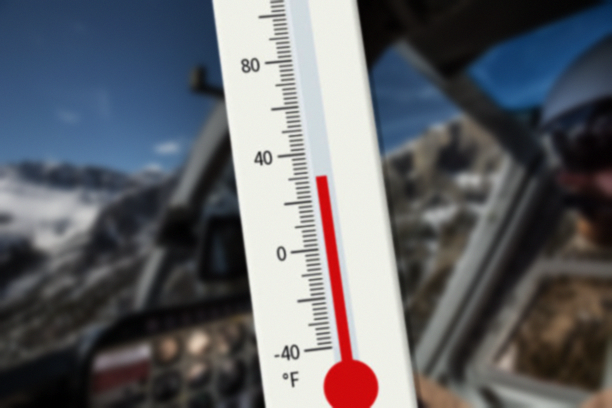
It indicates 30
